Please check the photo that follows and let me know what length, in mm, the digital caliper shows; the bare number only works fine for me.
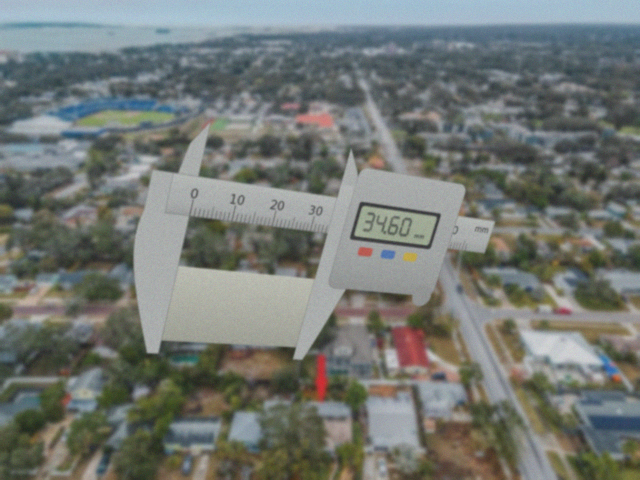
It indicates 34.60
